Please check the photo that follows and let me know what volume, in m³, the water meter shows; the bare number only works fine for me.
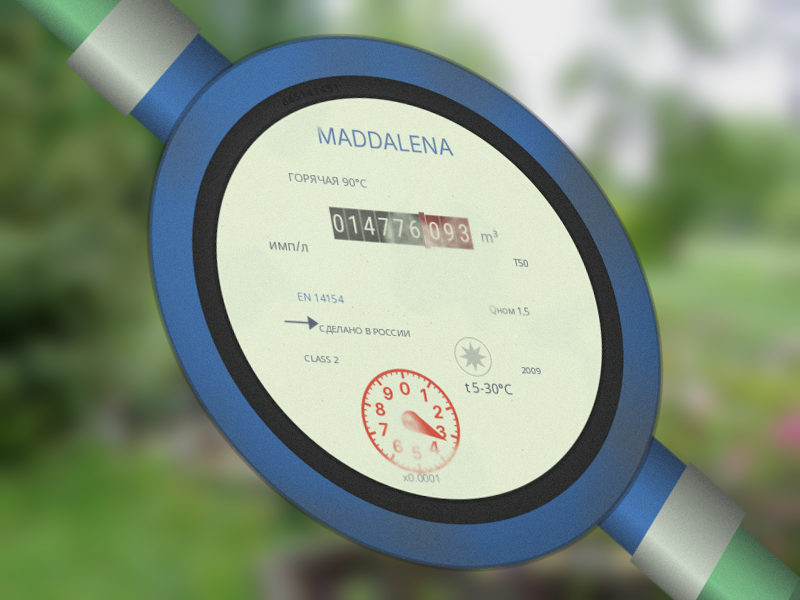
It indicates 14776.0933
